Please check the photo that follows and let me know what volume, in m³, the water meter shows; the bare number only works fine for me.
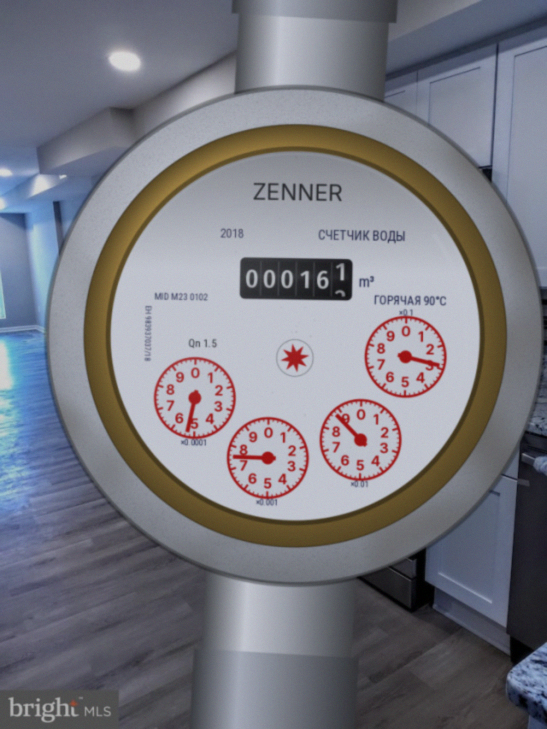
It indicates 161.2875
